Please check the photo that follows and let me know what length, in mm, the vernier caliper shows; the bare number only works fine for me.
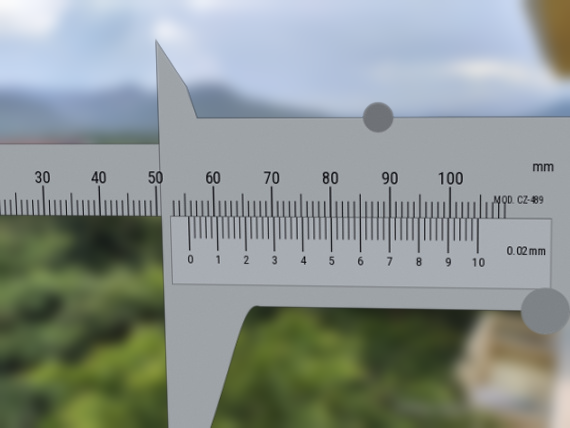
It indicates 55.6
